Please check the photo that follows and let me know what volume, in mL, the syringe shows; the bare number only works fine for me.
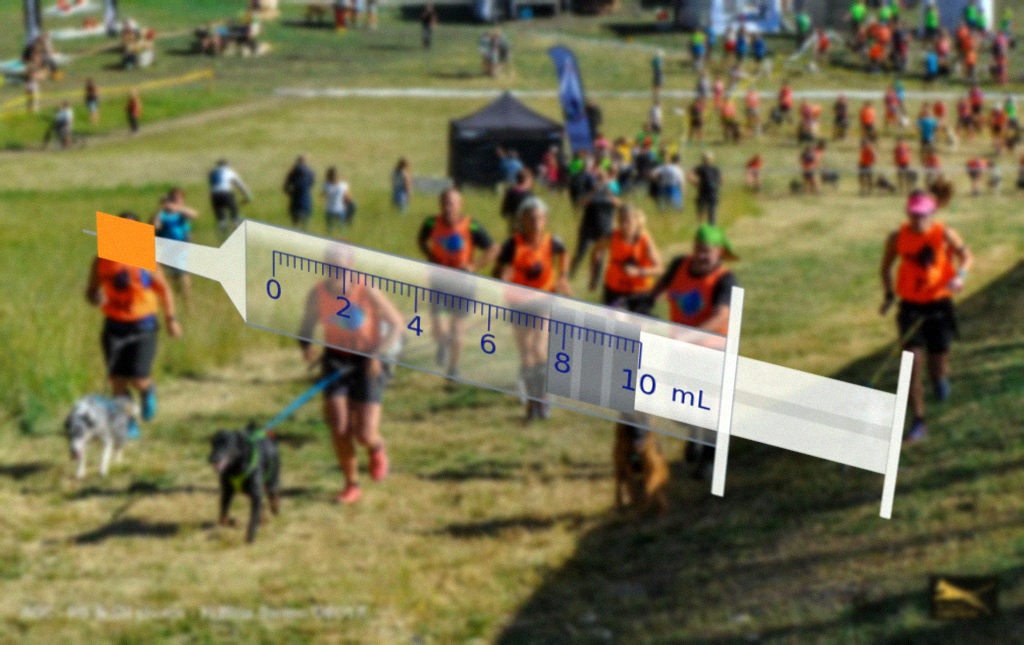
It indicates 7.6
